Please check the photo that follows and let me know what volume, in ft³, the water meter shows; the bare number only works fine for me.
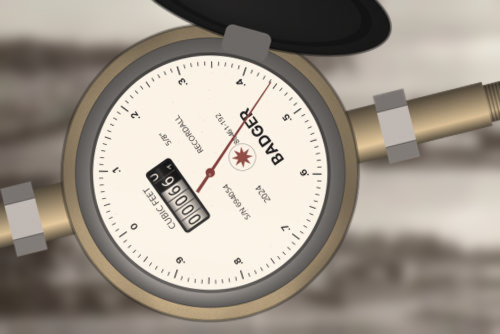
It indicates 660.44
